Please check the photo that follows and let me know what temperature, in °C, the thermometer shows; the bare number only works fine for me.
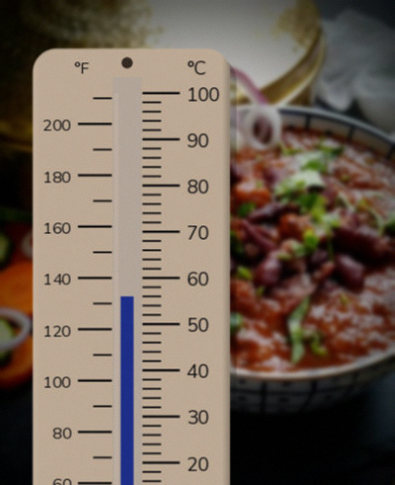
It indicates 56
